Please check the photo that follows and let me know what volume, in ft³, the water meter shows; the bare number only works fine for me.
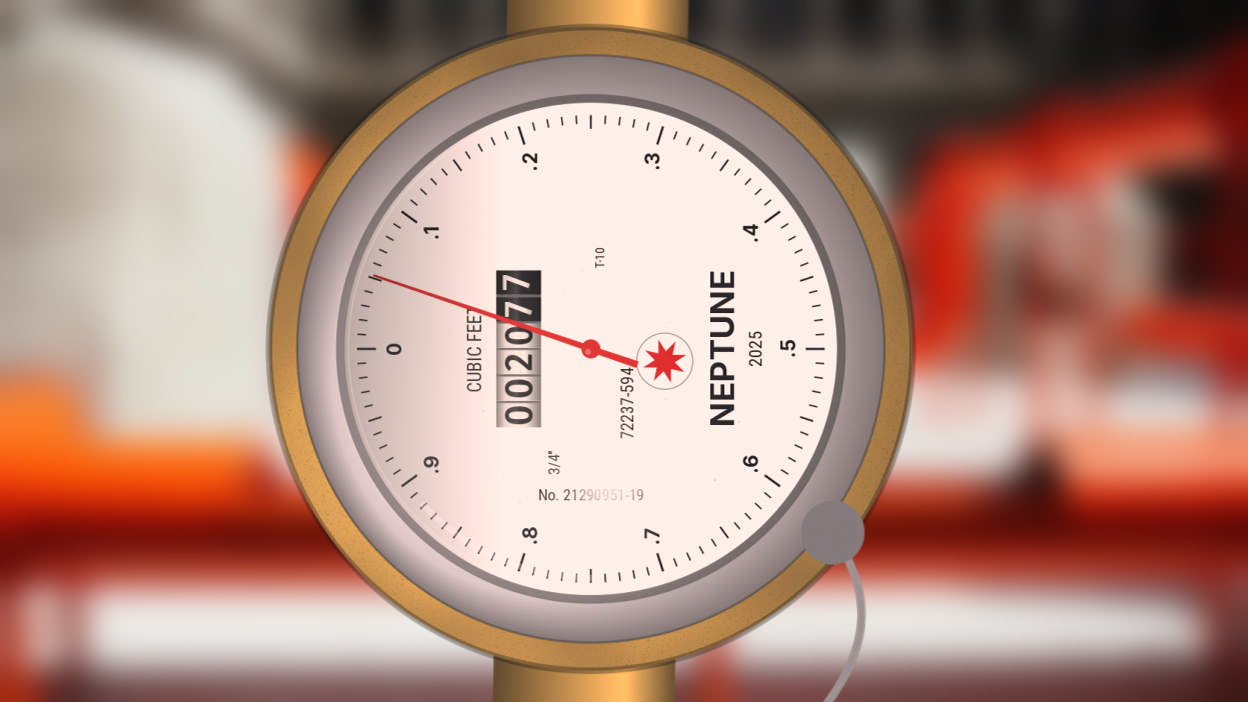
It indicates 2077.05
